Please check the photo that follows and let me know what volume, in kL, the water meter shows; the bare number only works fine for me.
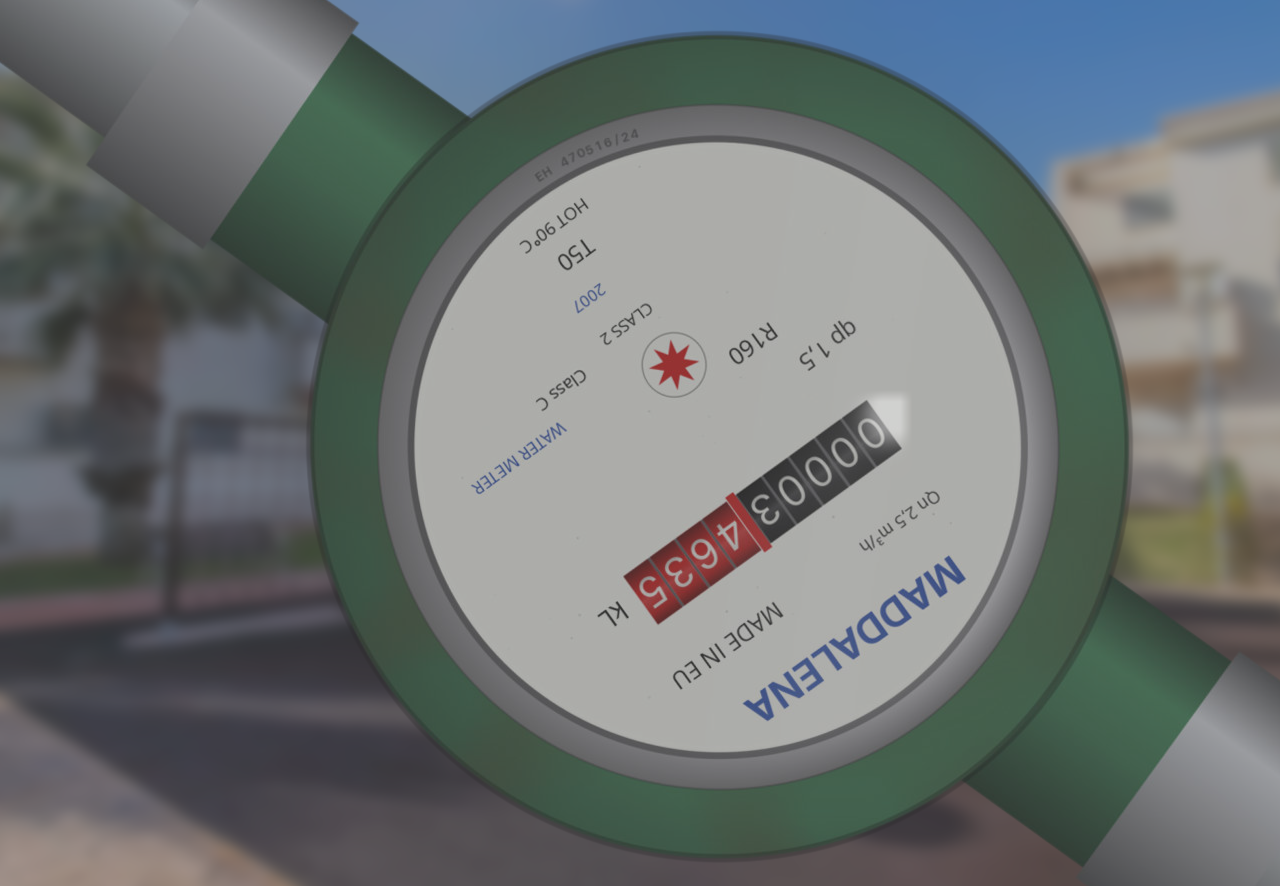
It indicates 3.4635
